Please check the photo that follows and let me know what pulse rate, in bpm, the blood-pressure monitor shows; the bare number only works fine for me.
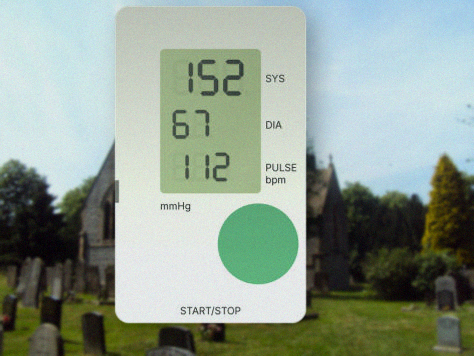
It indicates 112
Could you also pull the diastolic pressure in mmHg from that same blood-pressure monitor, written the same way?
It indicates 67
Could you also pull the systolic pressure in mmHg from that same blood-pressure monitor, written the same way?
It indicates 152
